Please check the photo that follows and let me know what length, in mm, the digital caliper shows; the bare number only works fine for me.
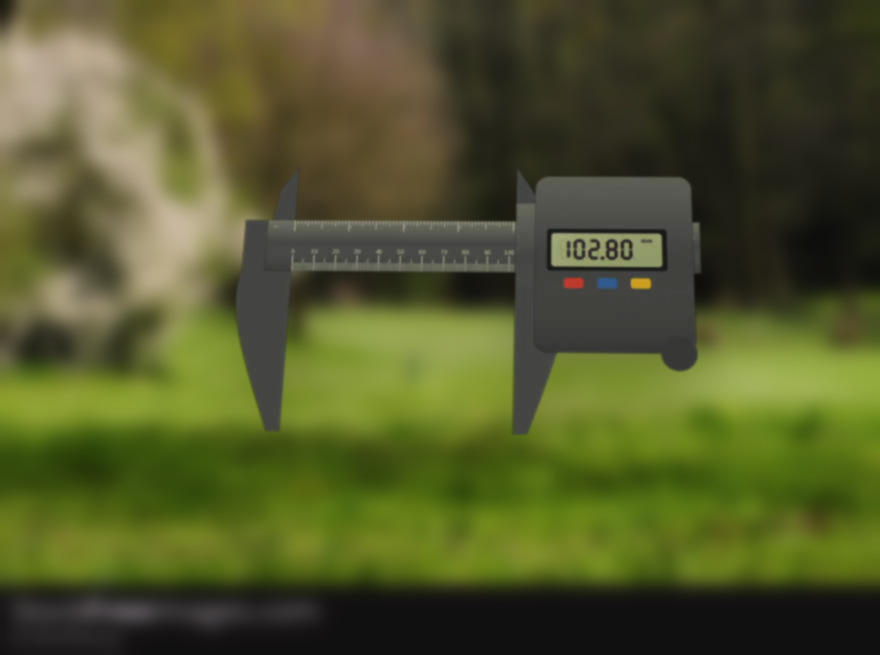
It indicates 102.80
